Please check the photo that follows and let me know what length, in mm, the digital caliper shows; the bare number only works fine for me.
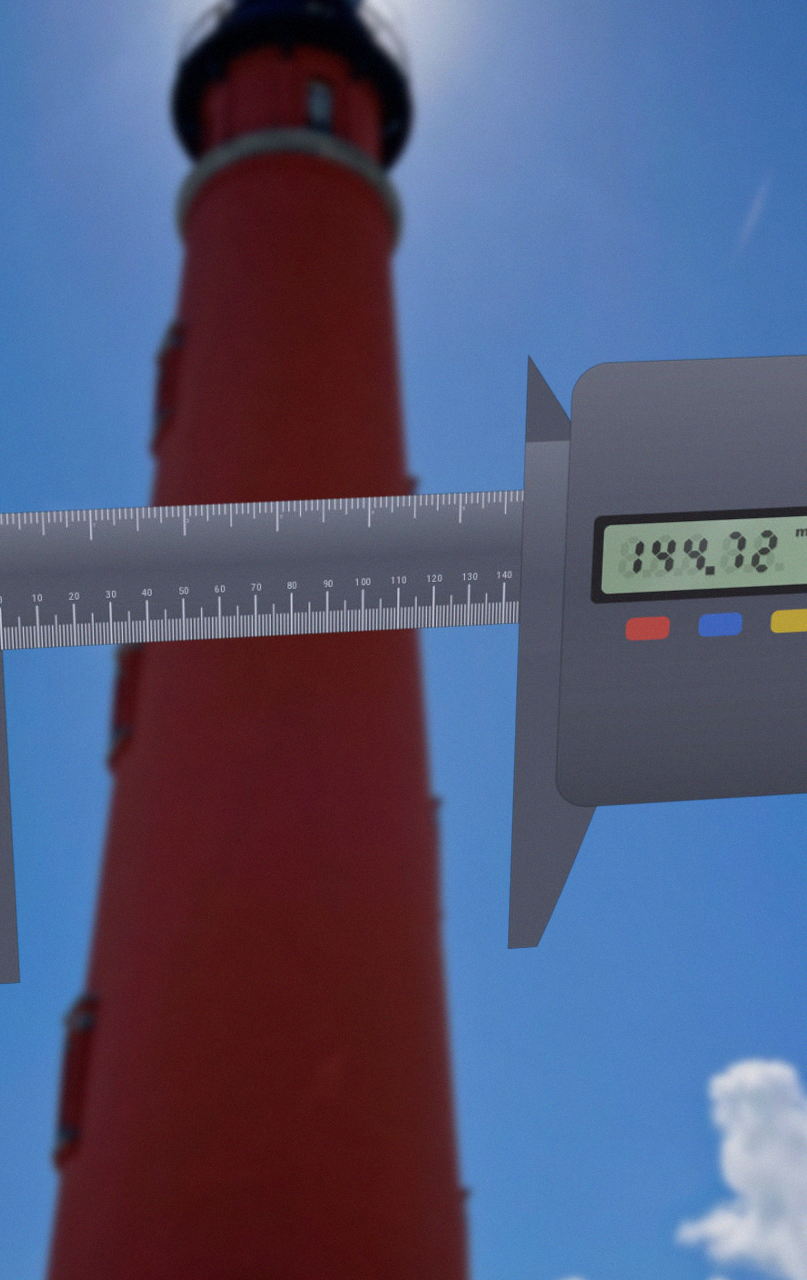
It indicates 144.72
